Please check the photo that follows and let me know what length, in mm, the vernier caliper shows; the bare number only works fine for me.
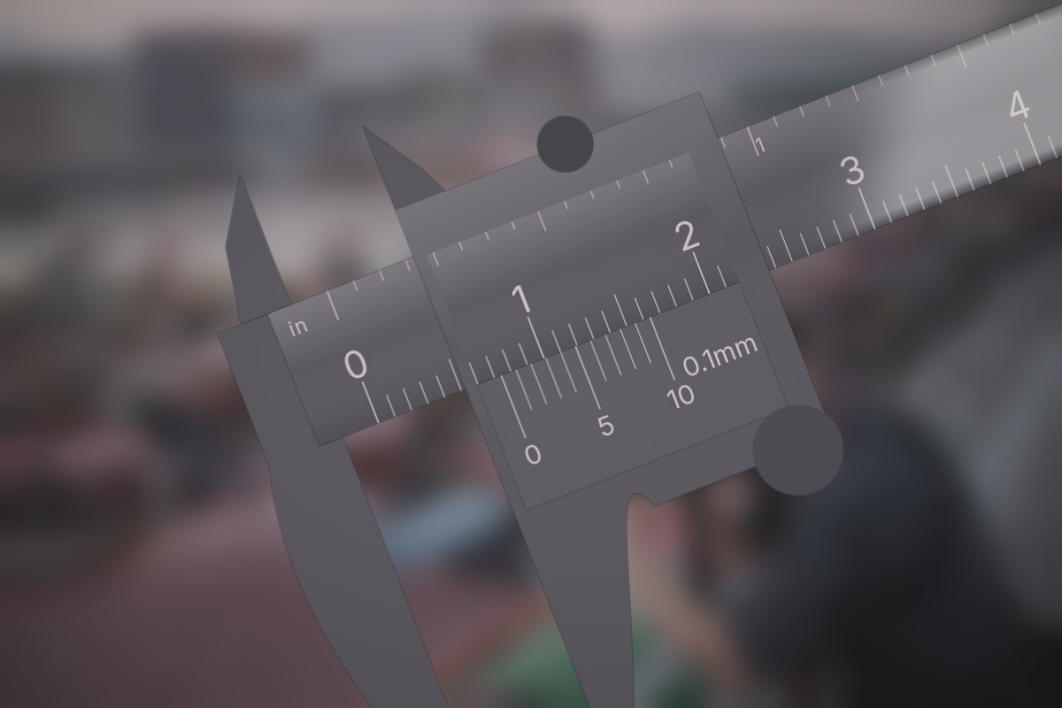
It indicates 7.4
